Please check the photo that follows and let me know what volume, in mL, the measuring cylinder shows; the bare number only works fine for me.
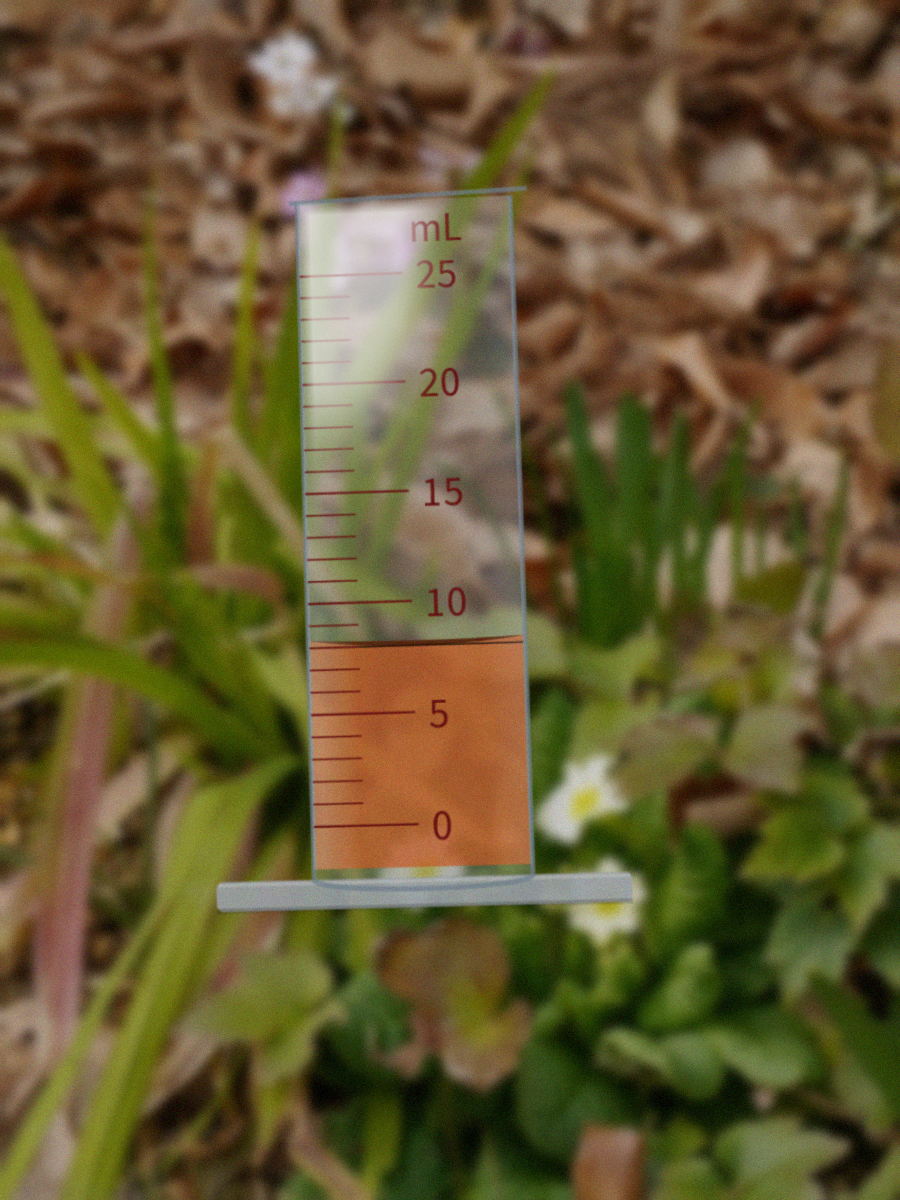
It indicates 8
